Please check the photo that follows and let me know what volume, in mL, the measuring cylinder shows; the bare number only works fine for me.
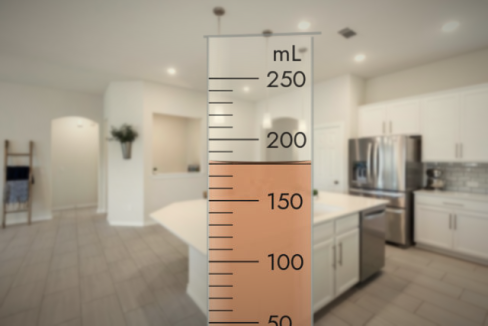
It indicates 180
